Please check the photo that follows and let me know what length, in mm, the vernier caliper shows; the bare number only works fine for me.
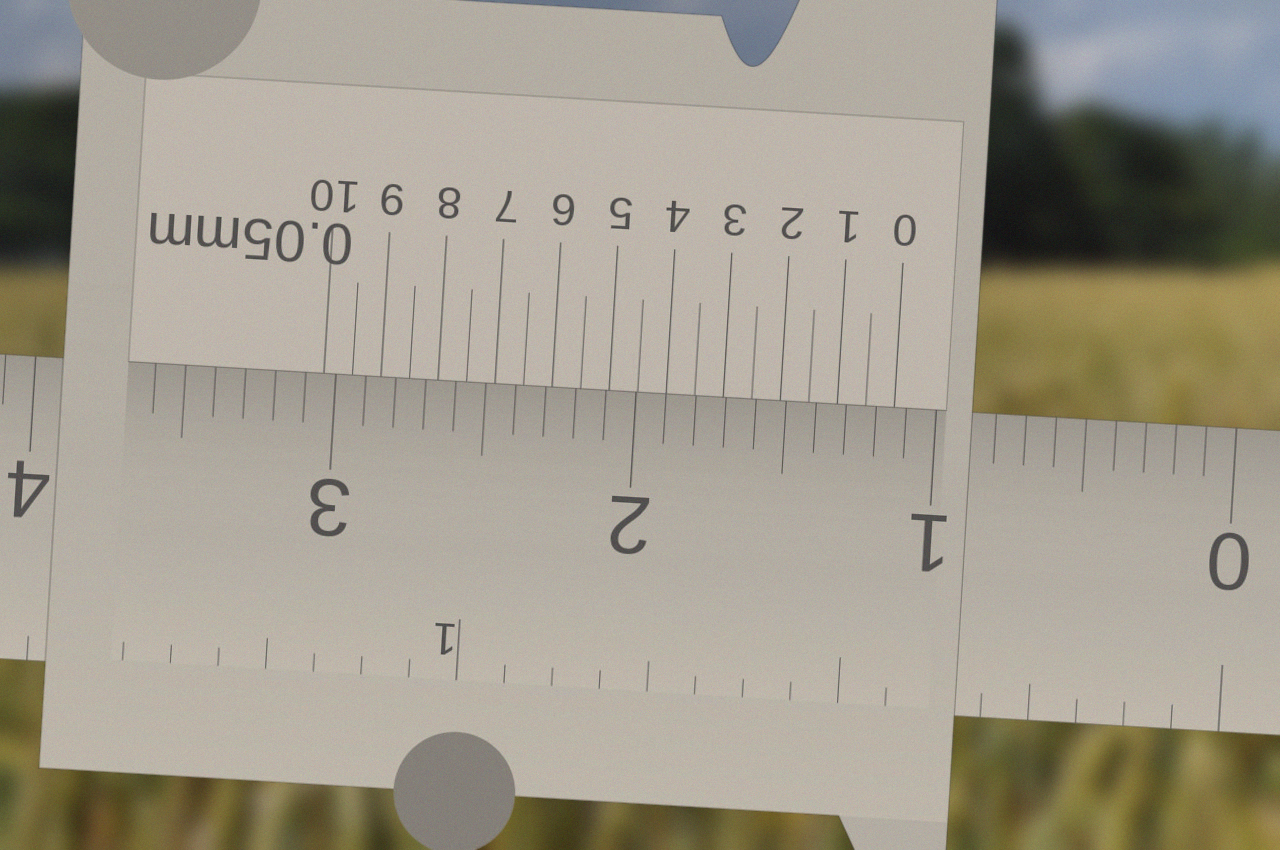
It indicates 11.40
